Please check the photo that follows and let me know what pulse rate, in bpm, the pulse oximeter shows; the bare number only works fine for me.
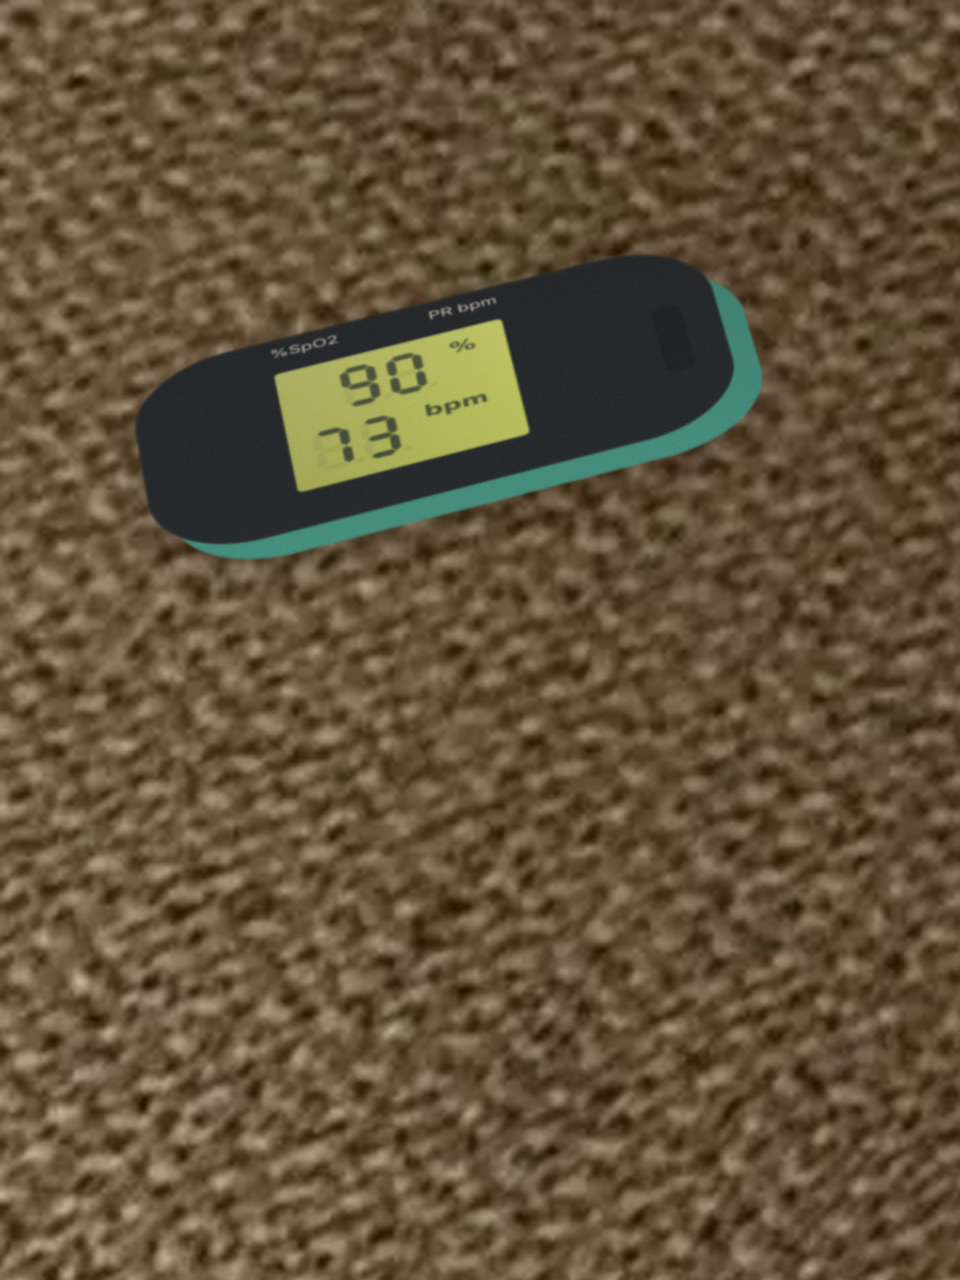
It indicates 73
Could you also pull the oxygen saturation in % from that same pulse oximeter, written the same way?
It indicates 90
